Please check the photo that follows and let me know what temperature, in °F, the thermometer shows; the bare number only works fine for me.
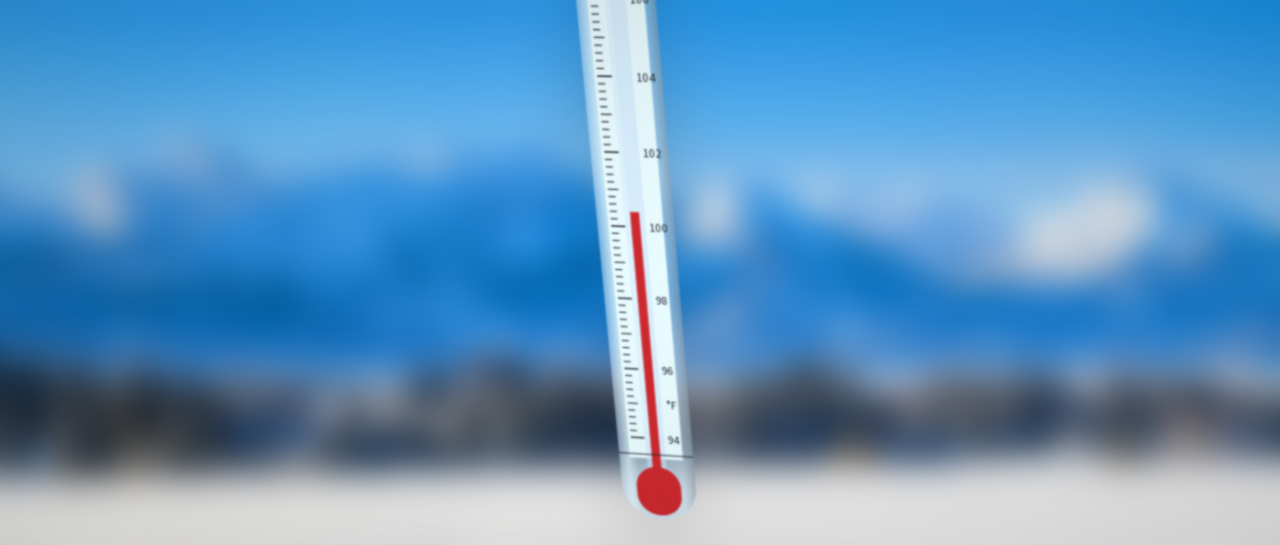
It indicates 100.4
